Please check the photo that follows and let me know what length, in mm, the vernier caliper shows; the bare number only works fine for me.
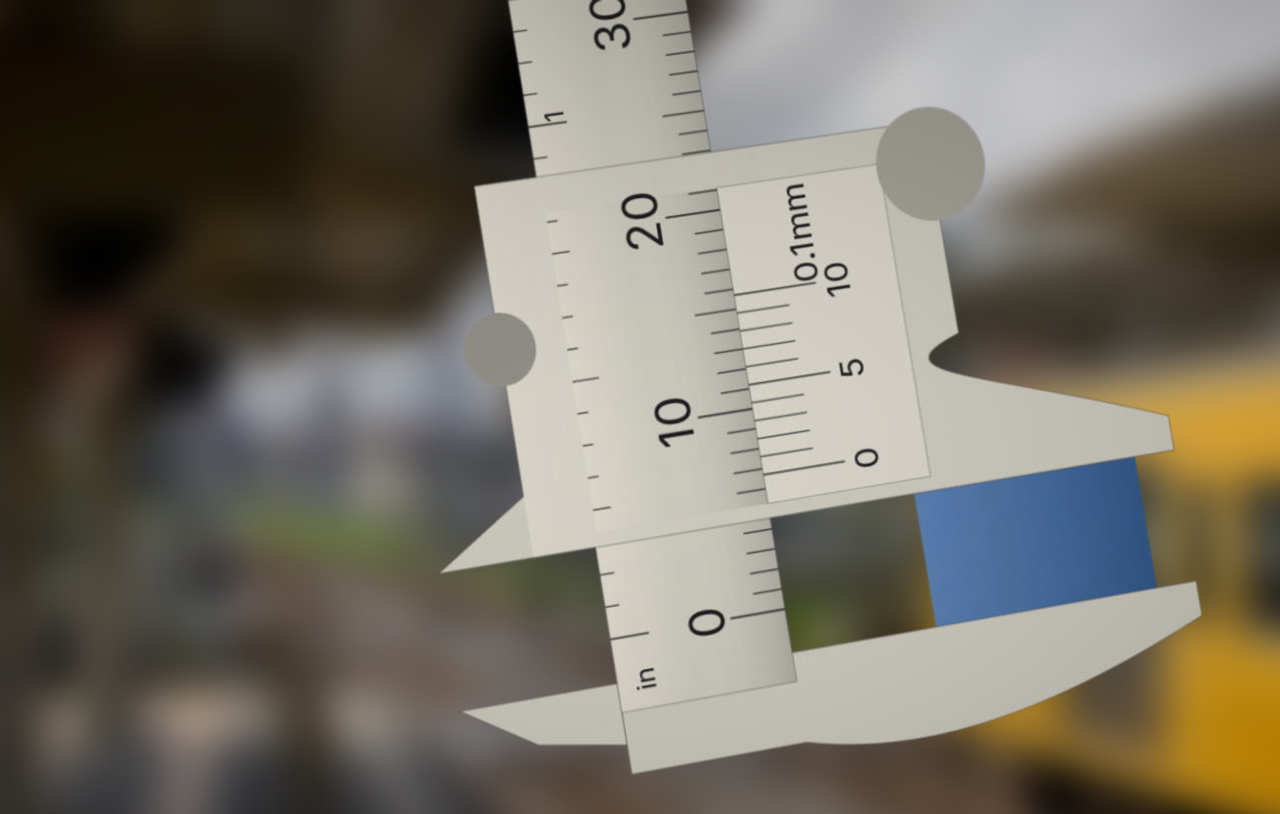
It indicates 6.7
